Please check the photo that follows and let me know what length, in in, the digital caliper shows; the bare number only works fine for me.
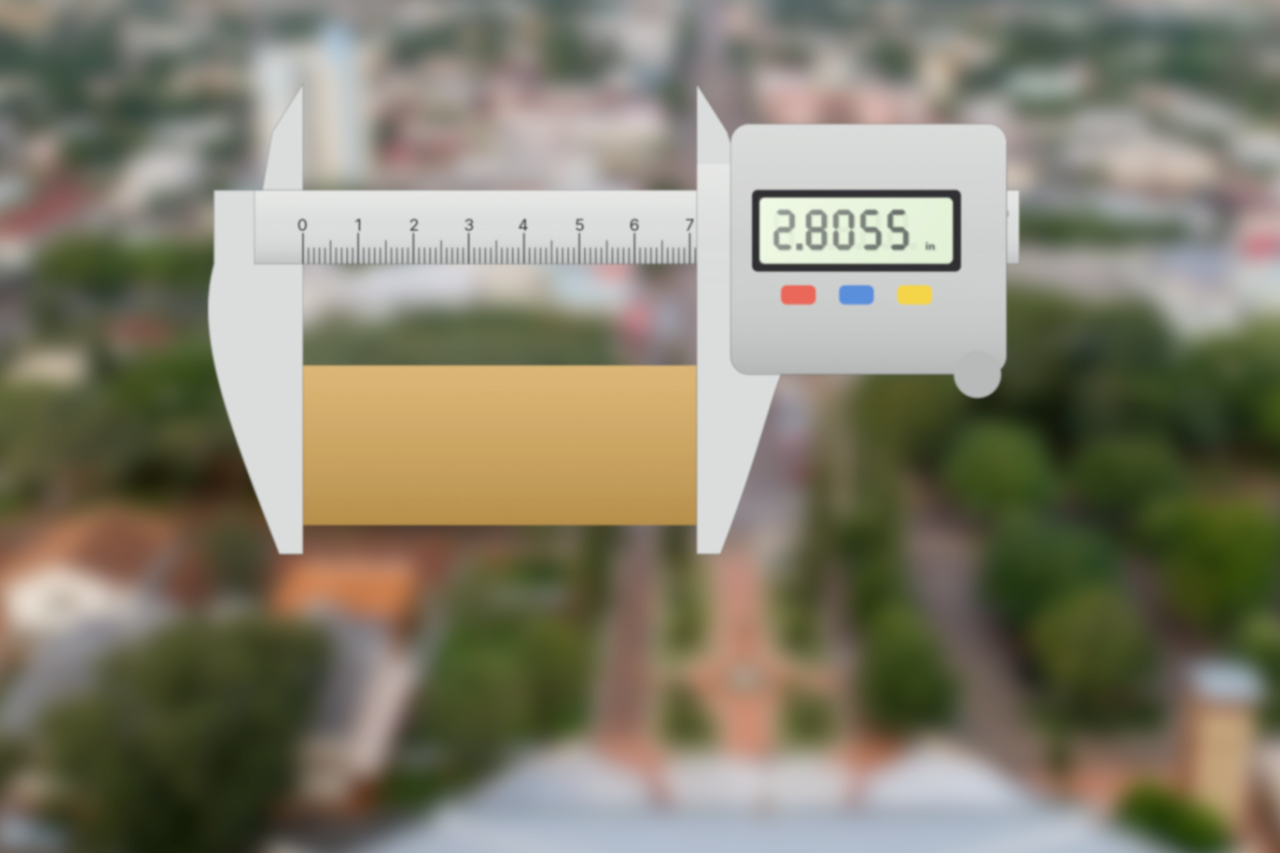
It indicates 2.8055
